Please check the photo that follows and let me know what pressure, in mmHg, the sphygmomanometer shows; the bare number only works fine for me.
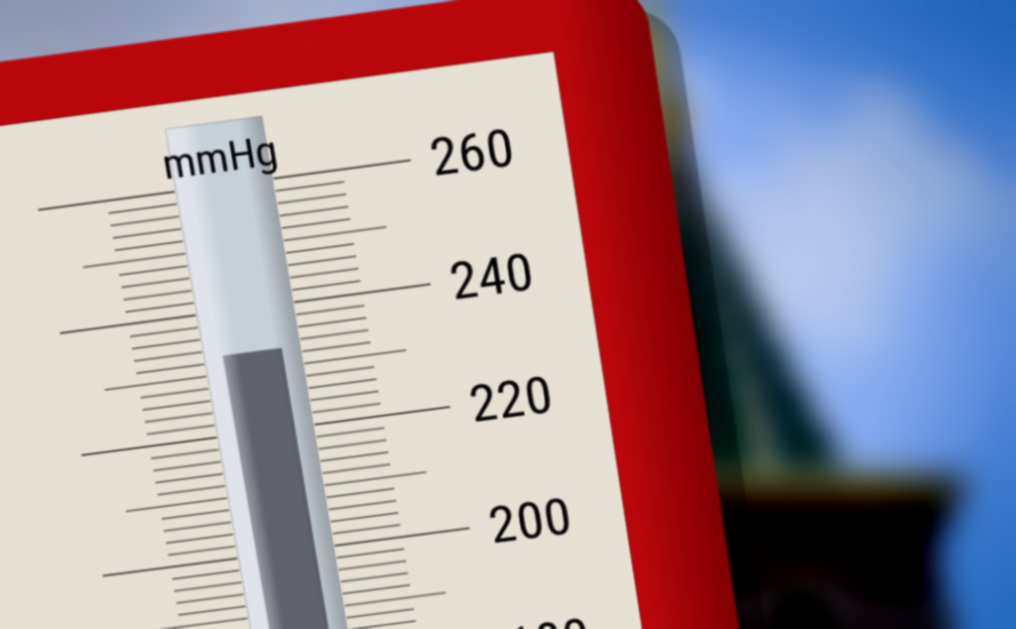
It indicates 233
